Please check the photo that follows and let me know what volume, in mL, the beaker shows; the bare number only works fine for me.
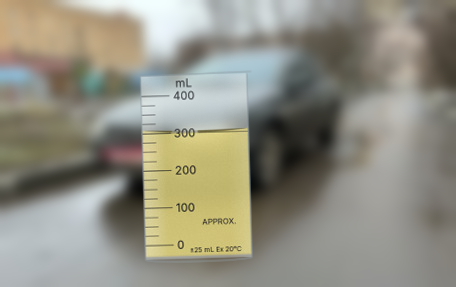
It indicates 300
